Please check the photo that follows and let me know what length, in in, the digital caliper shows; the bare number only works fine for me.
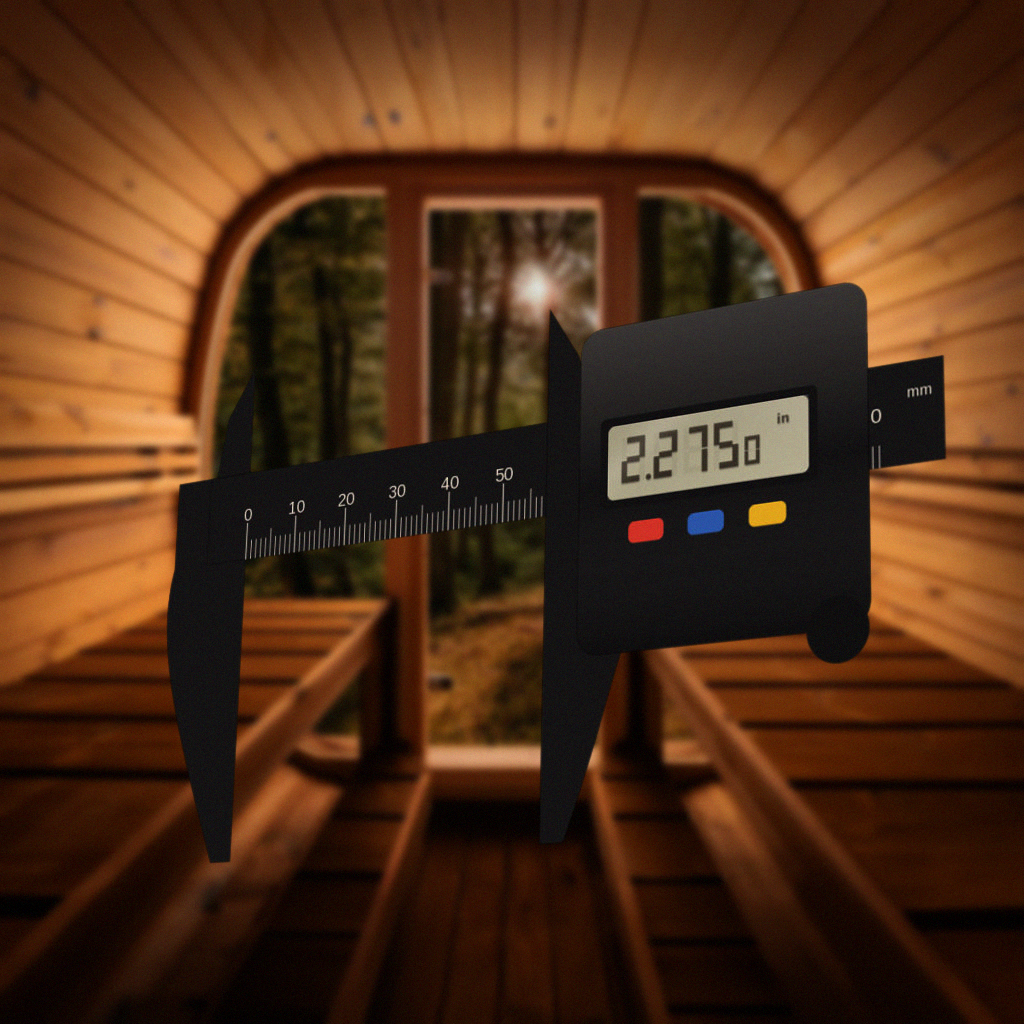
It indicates 2.2750
